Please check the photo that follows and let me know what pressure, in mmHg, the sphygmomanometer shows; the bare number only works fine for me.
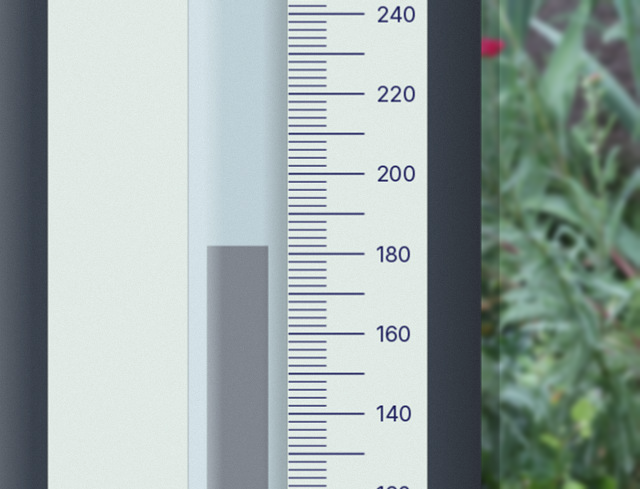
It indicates 182
